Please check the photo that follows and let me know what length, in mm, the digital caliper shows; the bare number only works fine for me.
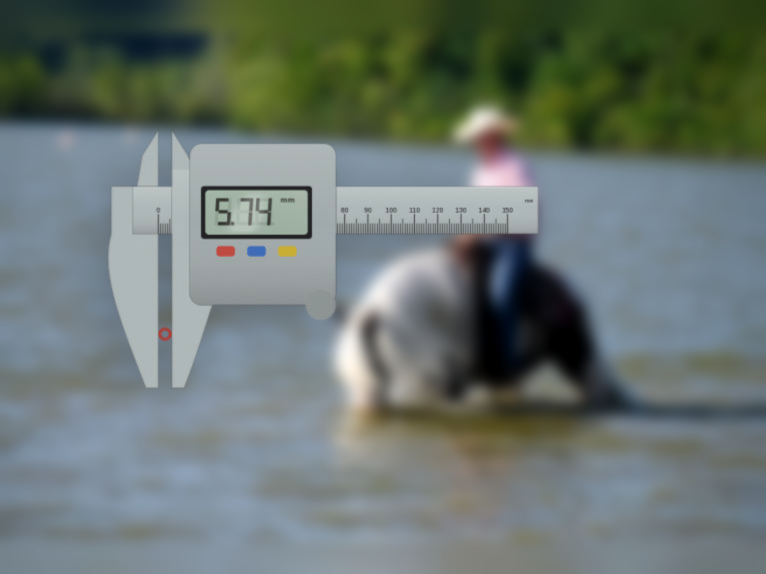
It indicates 5.74
